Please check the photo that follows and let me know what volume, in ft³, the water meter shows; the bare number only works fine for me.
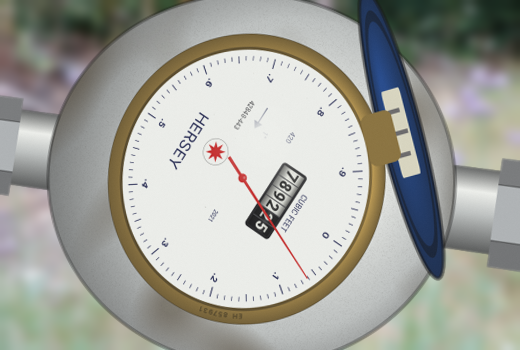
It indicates 789225.06
